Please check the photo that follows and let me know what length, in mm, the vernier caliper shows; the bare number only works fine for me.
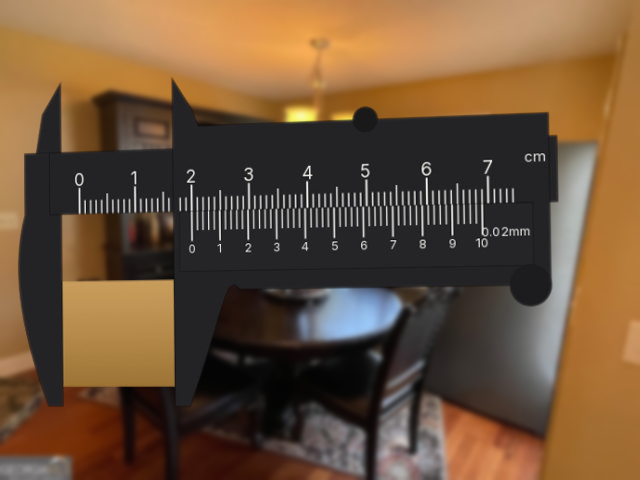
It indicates 20.0
